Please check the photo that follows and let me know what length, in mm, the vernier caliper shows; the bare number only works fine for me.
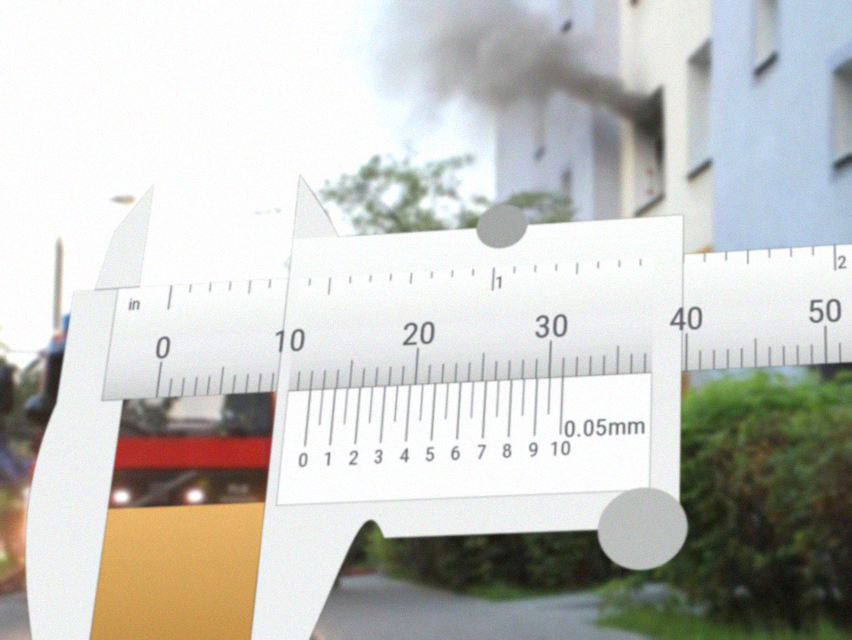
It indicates 12.0
